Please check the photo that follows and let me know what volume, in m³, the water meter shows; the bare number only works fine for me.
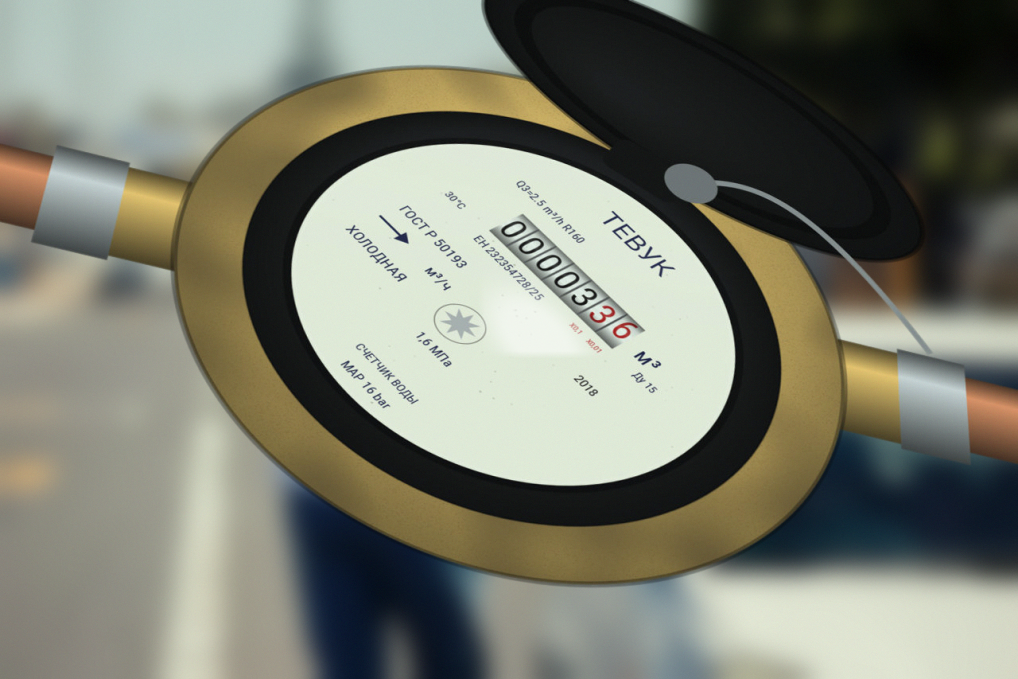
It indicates 3.36
